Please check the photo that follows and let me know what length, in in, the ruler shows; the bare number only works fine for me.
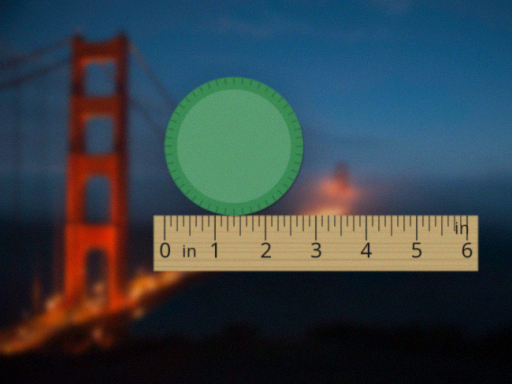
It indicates 2.75
